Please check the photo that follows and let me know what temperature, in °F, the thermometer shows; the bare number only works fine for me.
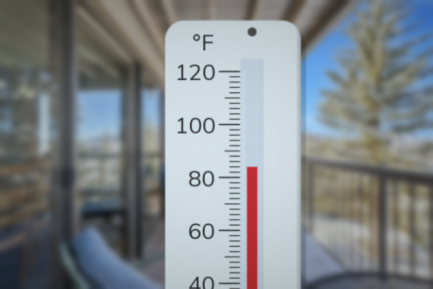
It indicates 84
